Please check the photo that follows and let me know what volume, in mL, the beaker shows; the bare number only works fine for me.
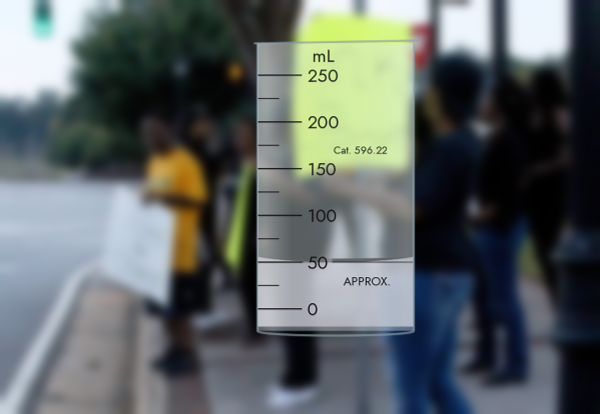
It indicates 50
